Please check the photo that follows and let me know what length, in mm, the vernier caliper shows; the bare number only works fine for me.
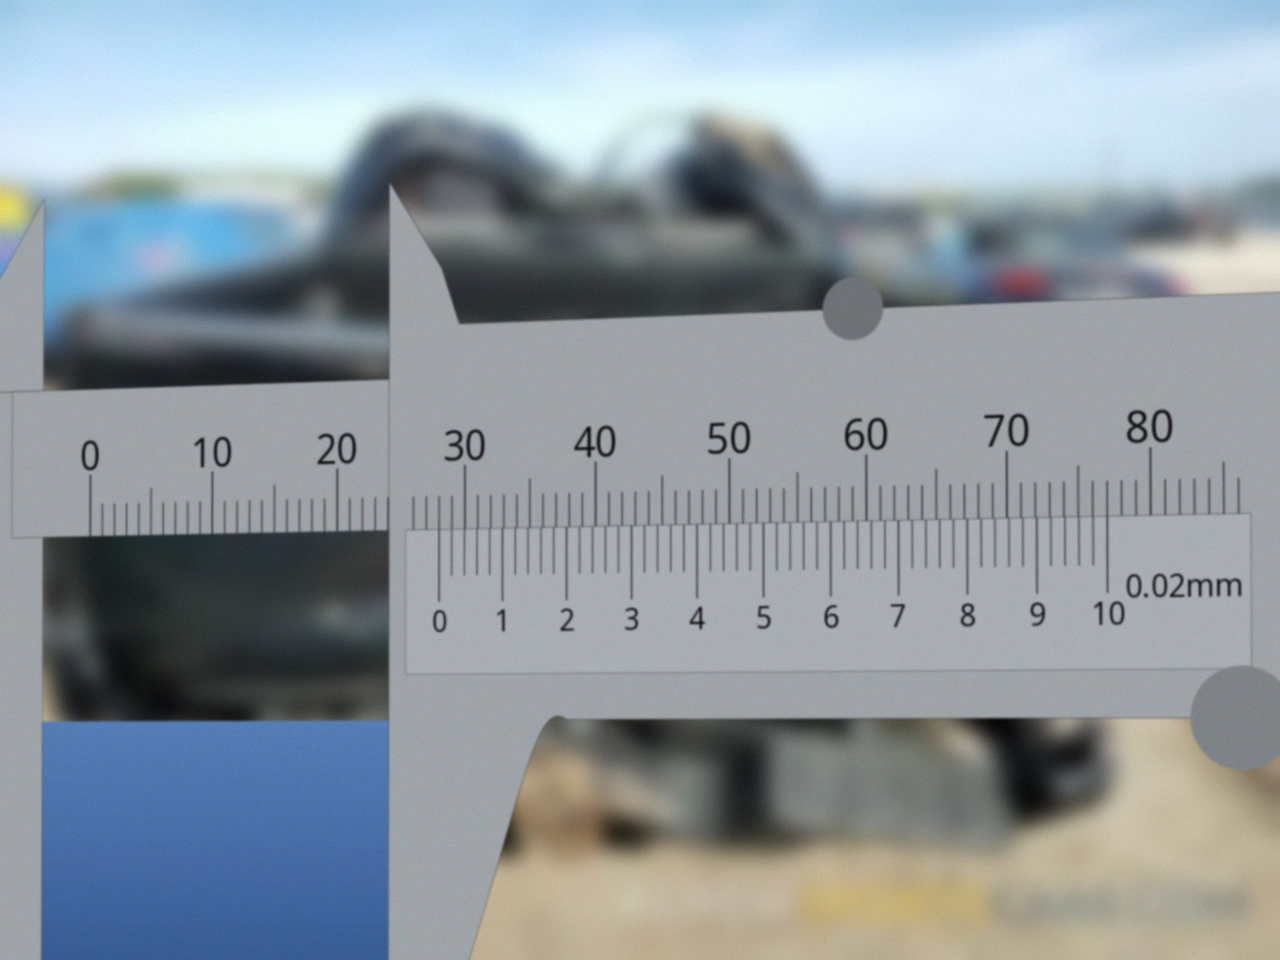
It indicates 28.0
